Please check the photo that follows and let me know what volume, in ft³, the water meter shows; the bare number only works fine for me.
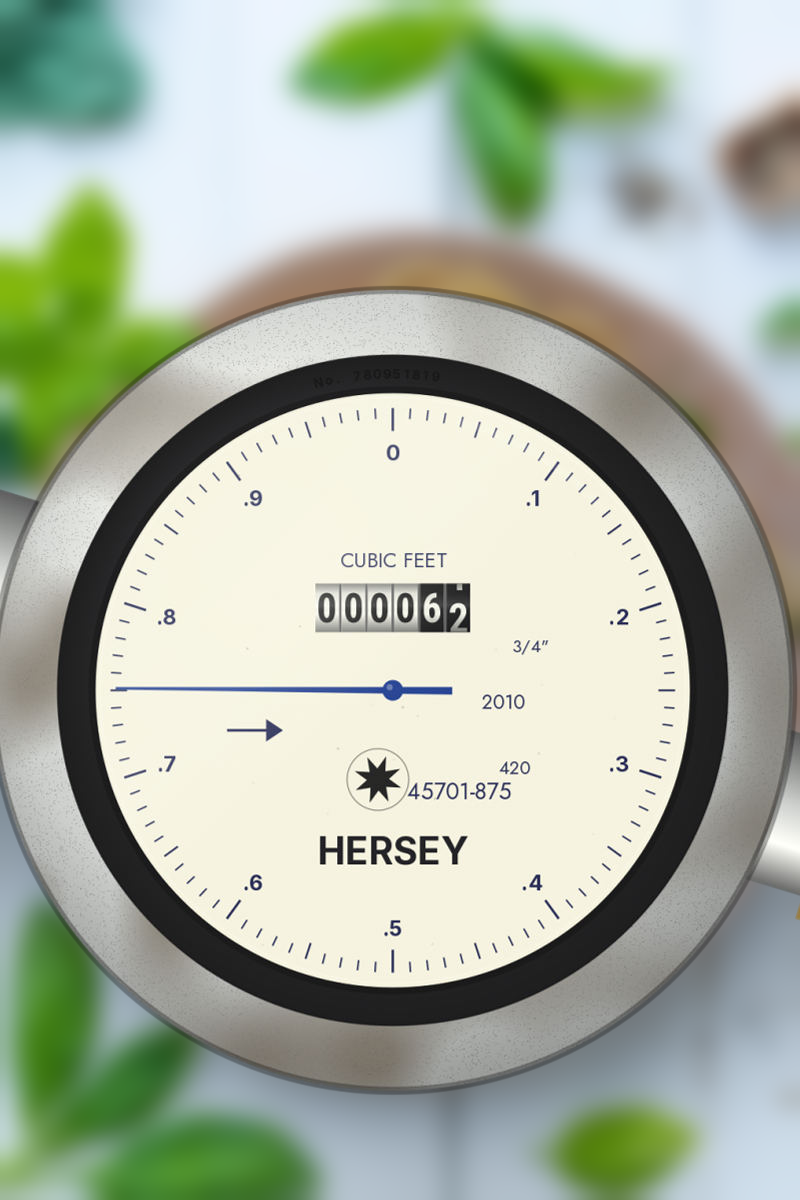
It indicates 61.75
